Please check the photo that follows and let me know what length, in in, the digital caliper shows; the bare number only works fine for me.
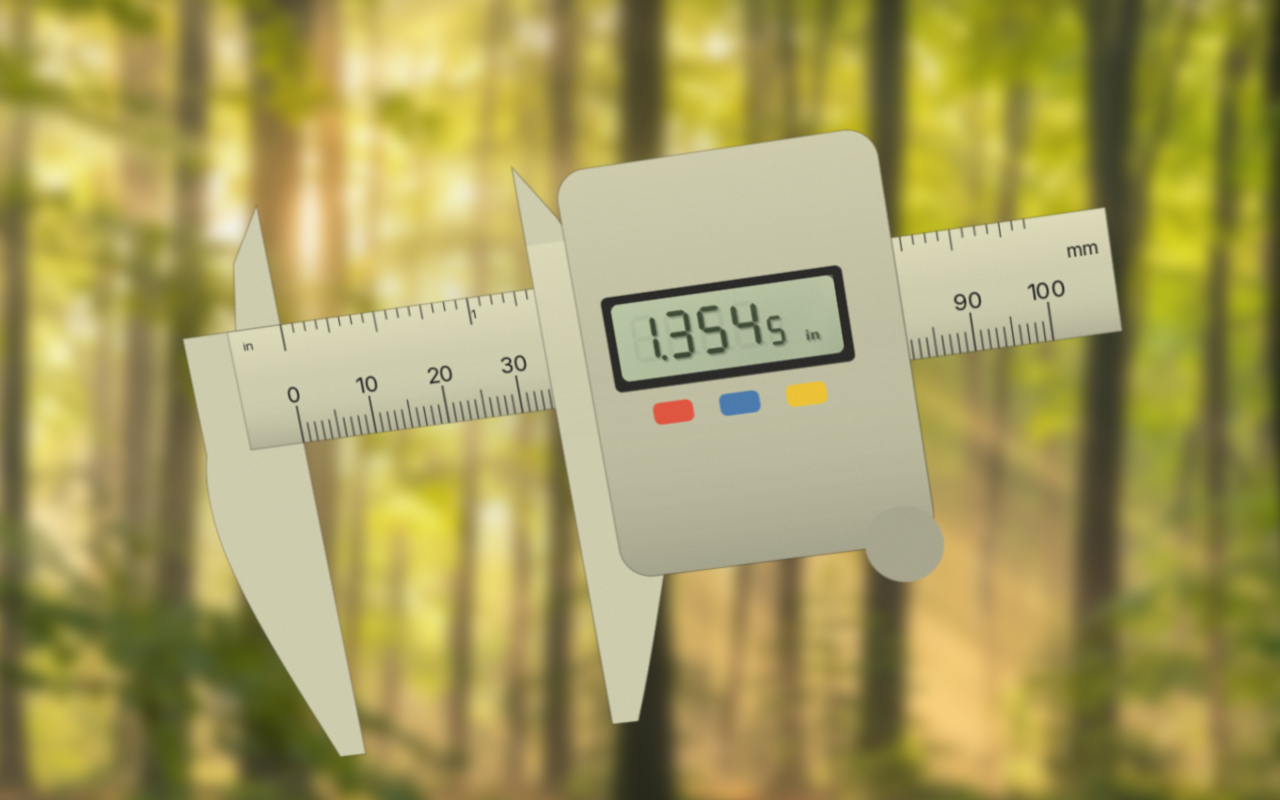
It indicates 1.3545
